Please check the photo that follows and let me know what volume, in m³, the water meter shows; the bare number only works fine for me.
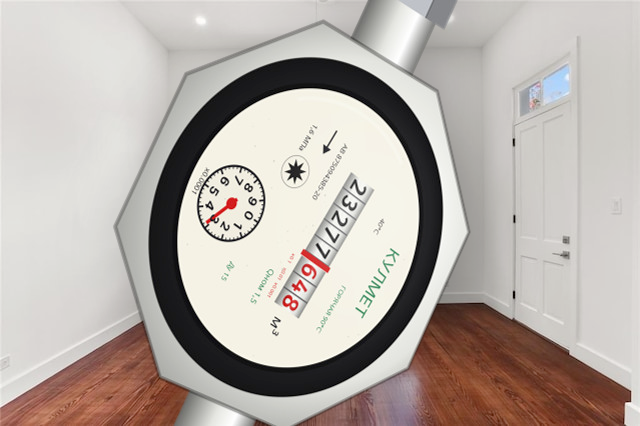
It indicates 23277.6483
